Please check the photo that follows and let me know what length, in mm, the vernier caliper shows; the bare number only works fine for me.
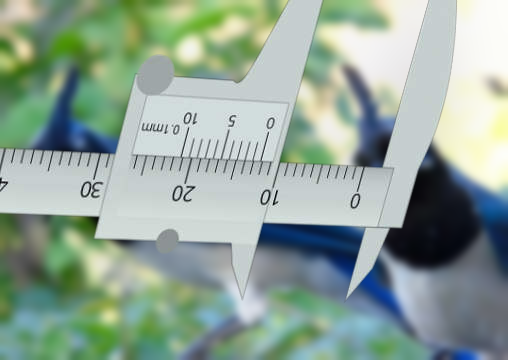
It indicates 12.2
